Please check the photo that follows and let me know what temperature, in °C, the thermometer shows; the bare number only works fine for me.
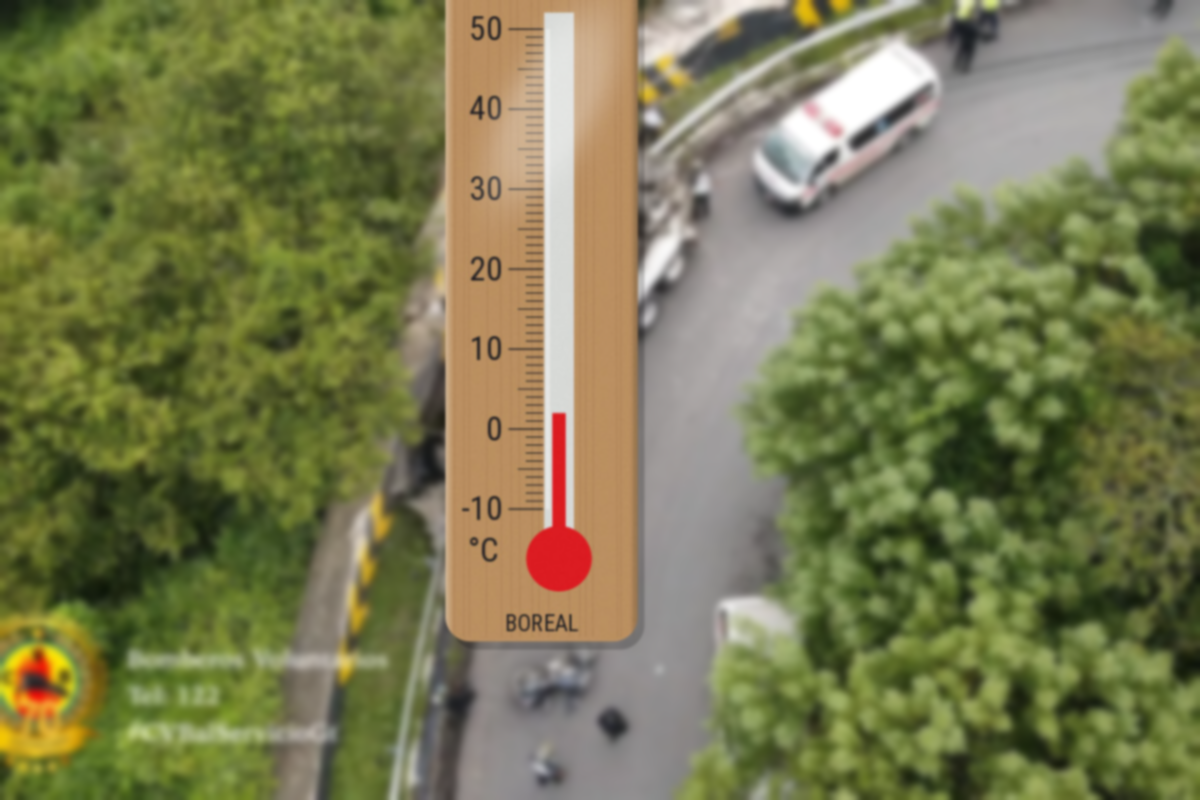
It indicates 2
